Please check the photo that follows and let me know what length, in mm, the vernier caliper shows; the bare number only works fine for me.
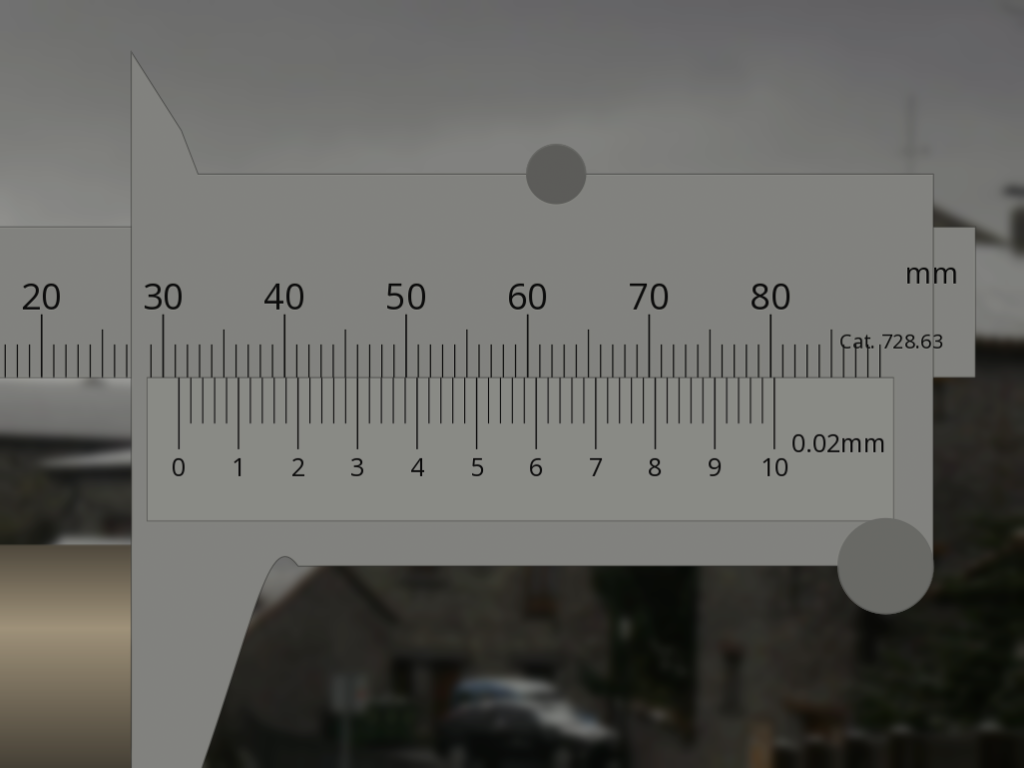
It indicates 31.3
